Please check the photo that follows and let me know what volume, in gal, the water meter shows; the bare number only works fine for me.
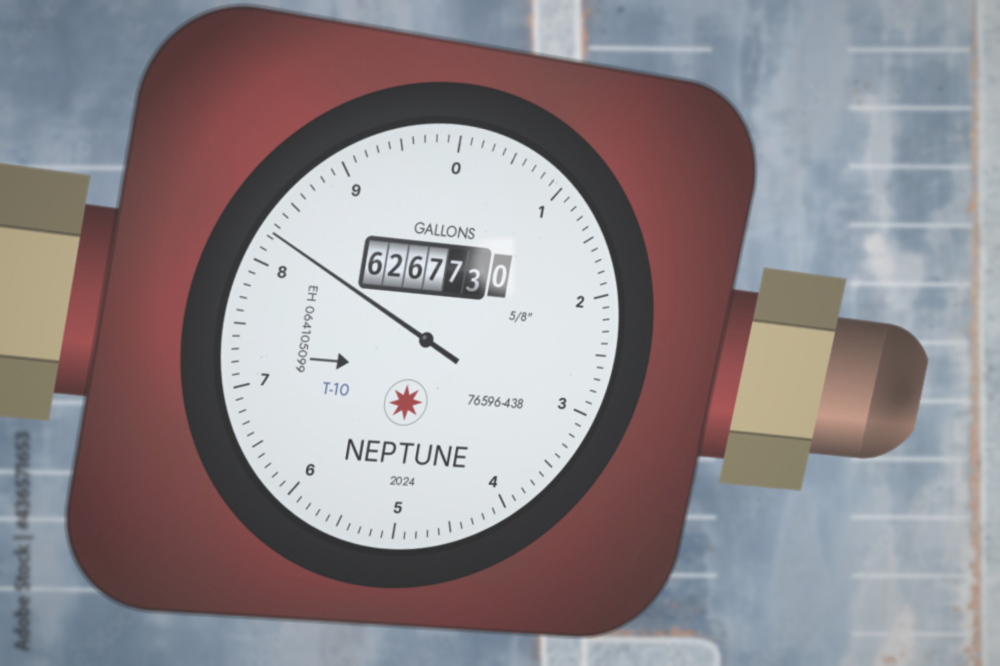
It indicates 6267728.2
